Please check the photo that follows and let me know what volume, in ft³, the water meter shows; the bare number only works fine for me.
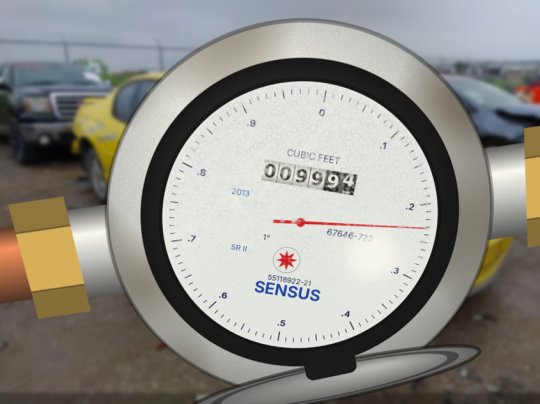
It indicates 9994.23
